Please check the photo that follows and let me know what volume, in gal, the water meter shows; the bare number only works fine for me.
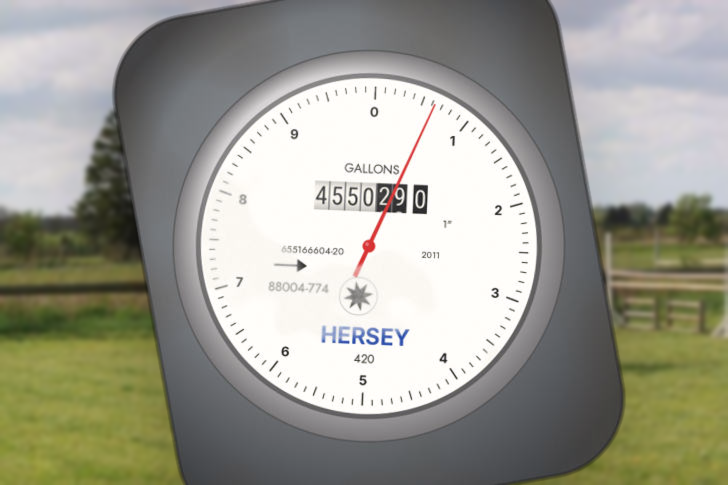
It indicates 4550290.6
